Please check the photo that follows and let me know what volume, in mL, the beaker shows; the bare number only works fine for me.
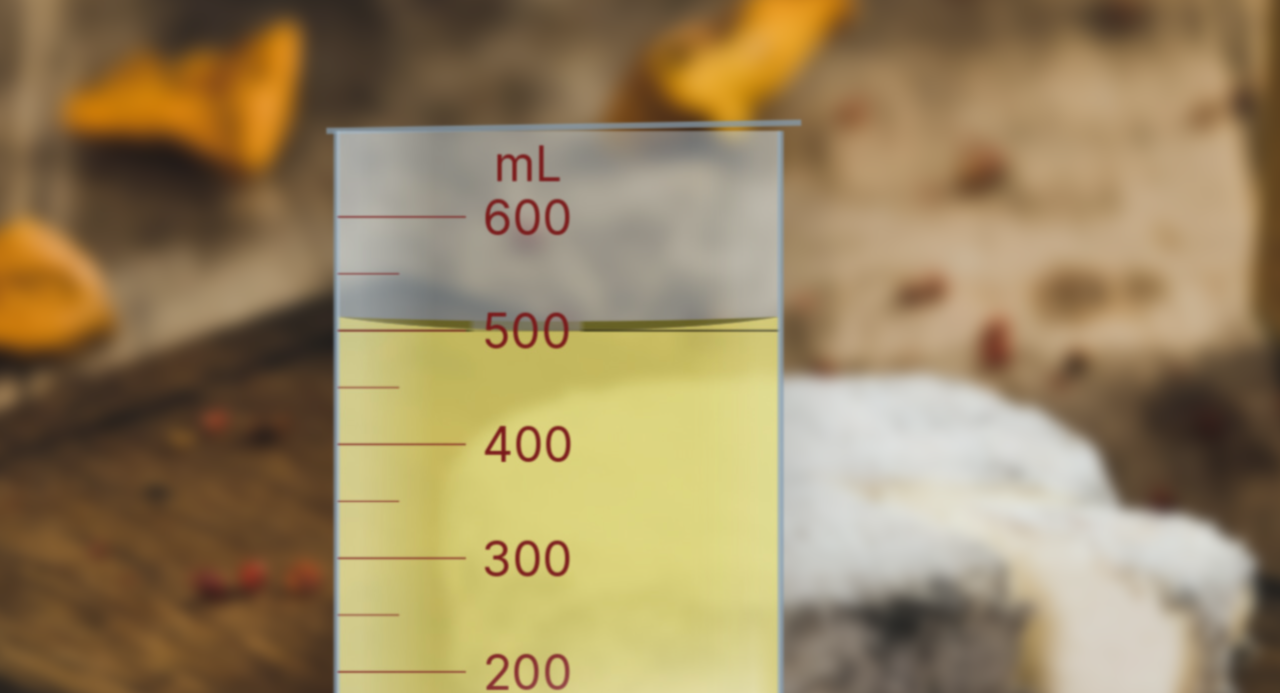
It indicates 500
